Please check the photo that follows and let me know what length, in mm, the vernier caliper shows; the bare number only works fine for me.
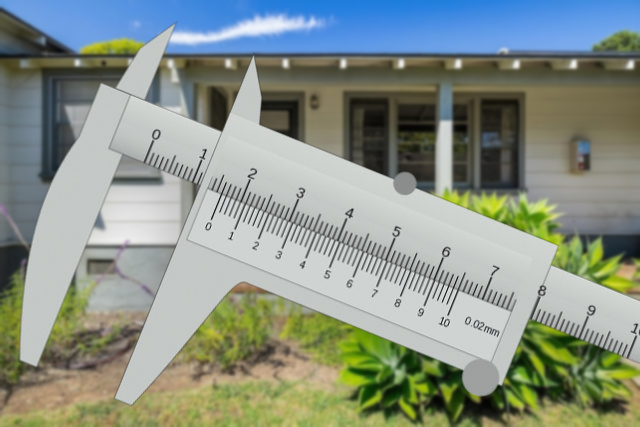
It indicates 16.0
